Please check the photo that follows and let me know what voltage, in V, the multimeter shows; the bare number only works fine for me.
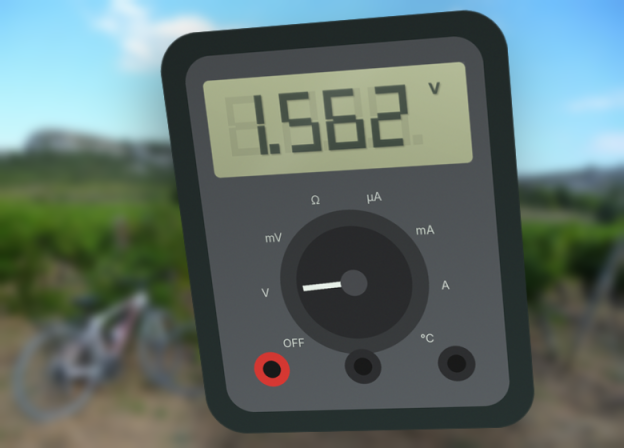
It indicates 1.562
